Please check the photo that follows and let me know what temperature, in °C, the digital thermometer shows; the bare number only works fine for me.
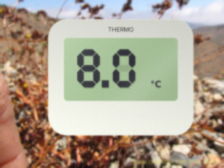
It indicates 8.0
